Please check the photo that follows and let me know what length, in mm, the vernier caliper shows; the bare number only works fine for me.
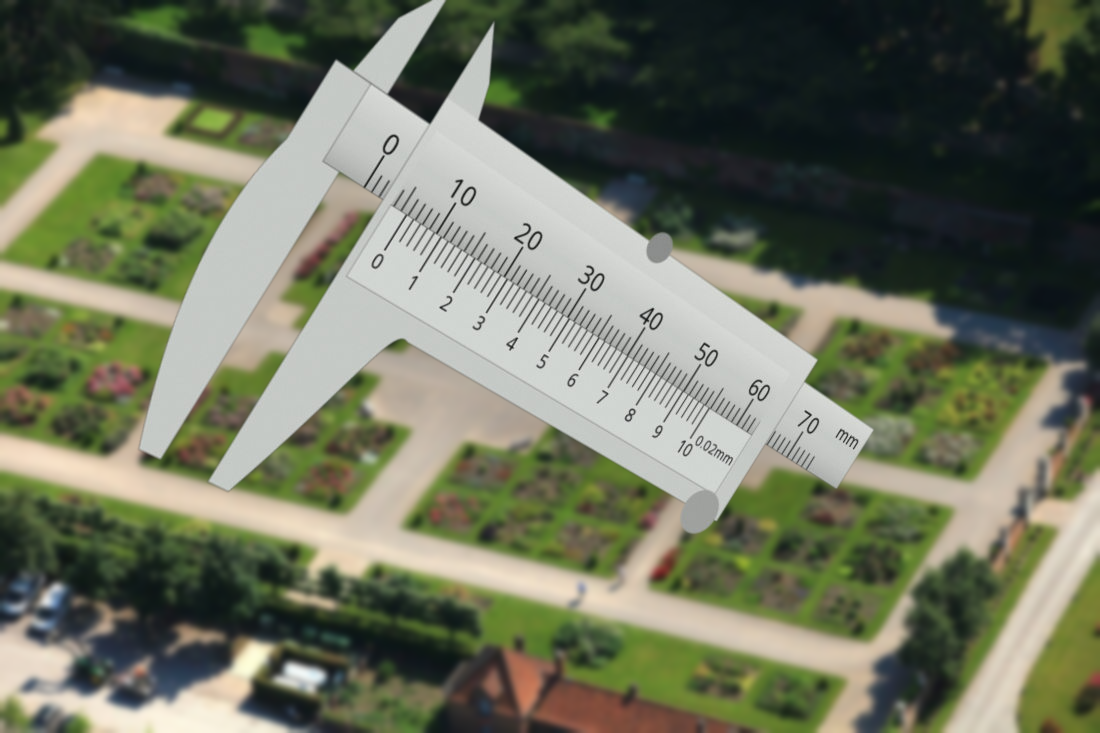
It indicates 5.8
